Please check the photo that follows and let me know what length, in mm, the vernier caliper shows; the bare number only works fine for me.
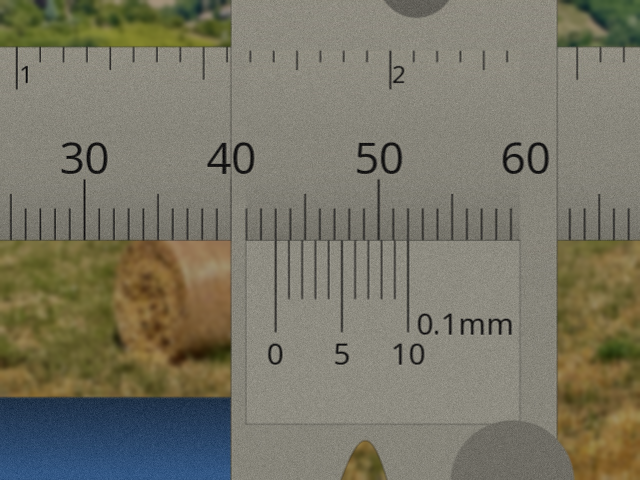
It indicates 43.0
